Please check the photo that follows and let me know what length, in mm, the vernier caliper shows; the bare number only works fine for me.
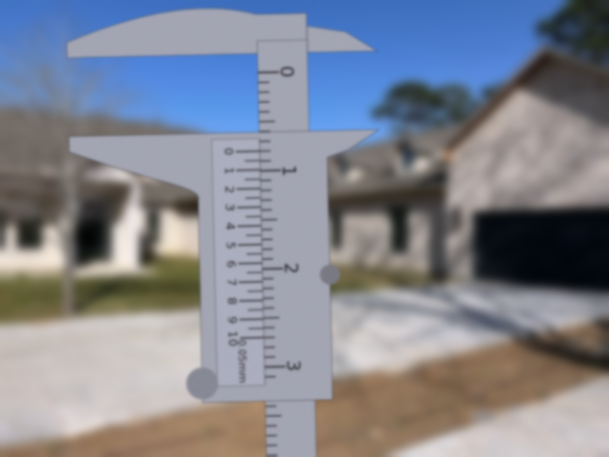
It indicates 8.0
